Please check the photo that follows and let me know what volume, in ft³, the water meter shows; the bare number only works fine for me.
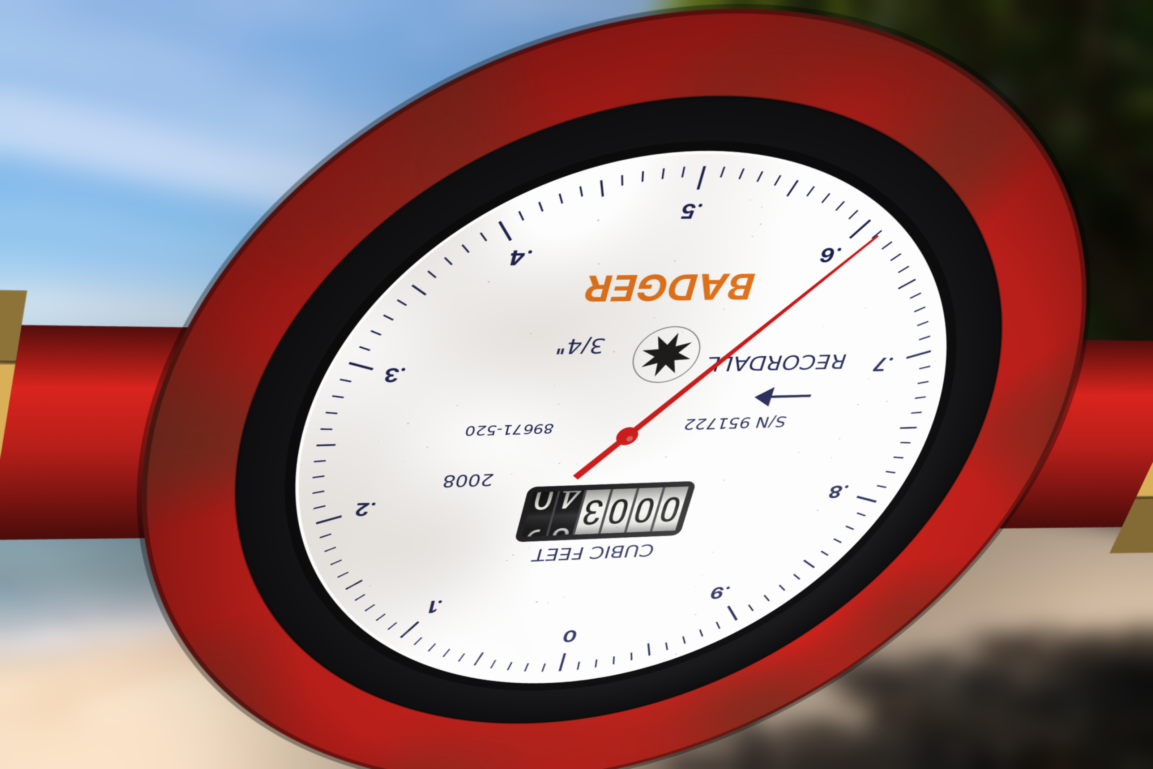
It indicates 339.61
